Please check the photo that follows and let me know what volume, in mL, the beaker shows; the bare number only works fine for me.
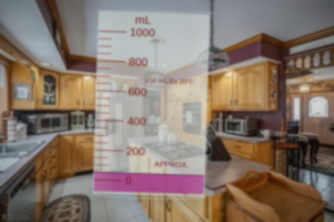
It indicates 50
